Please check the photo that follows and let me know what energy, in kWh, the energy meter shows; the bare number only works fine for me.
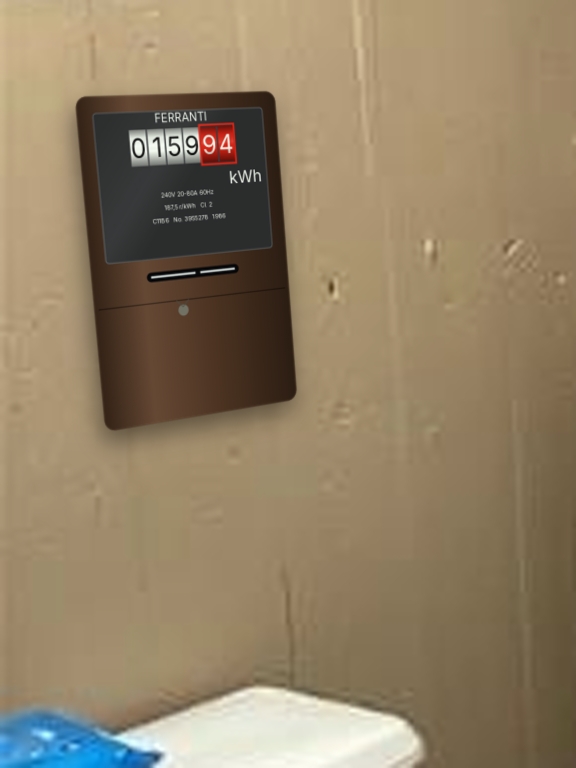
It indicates 159.94
